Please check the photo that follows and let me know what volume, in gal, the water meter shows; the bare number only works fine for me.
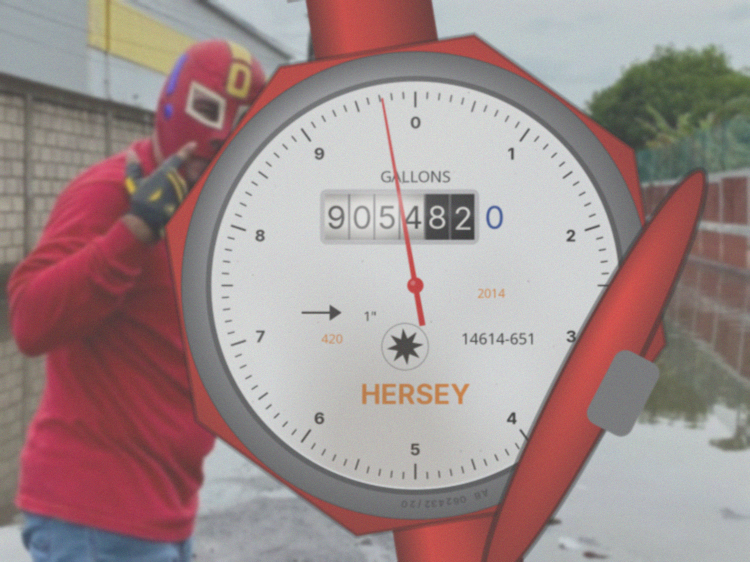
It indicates 9054819.7
